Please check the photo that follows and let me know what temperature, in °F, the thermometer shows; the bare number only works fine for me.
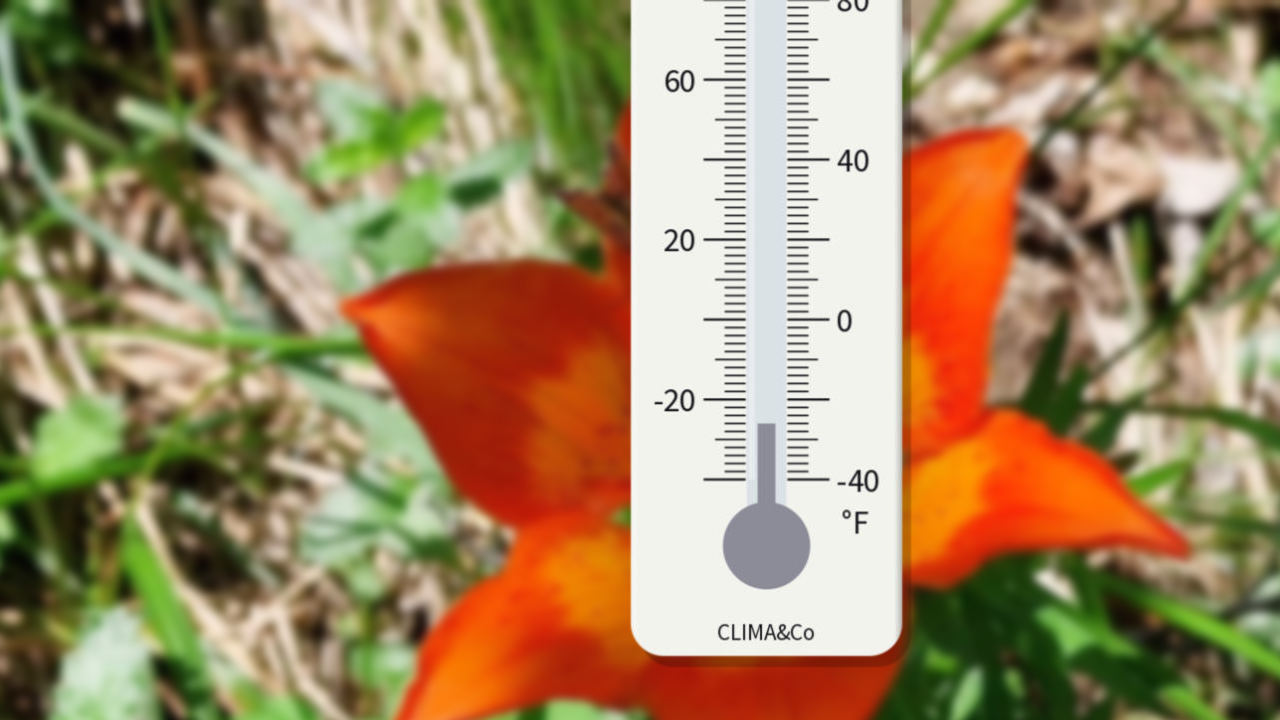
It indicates -26
